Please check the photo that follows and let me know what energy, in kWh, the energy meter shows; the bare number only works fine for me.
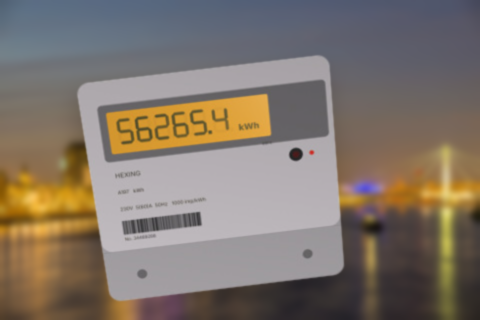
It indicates 56265.4
